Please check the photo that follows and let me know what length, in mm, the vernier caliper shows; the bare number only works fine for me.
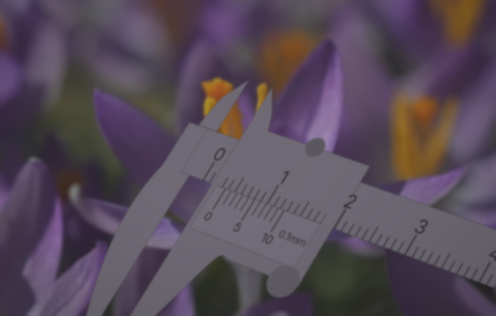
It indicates 3.6
